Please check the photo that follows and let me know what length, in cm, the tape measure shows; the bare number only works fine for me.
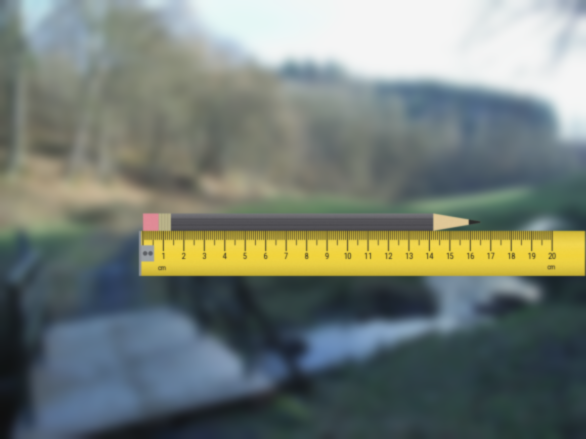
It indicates 16.5
